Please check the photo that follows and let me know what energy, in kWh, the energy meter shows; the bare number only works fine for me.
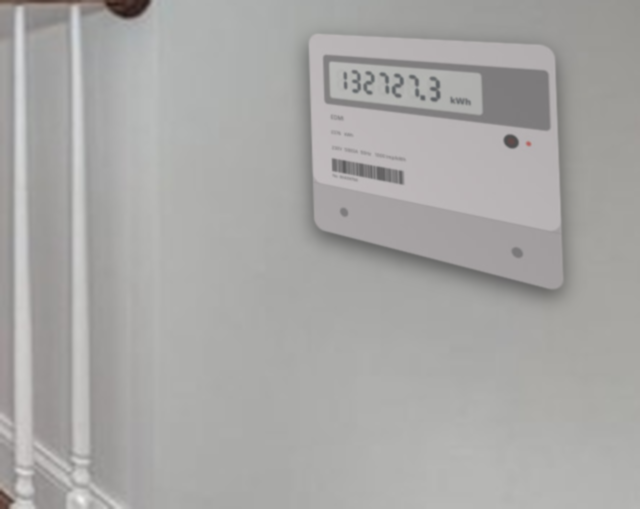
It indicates 132727.3
